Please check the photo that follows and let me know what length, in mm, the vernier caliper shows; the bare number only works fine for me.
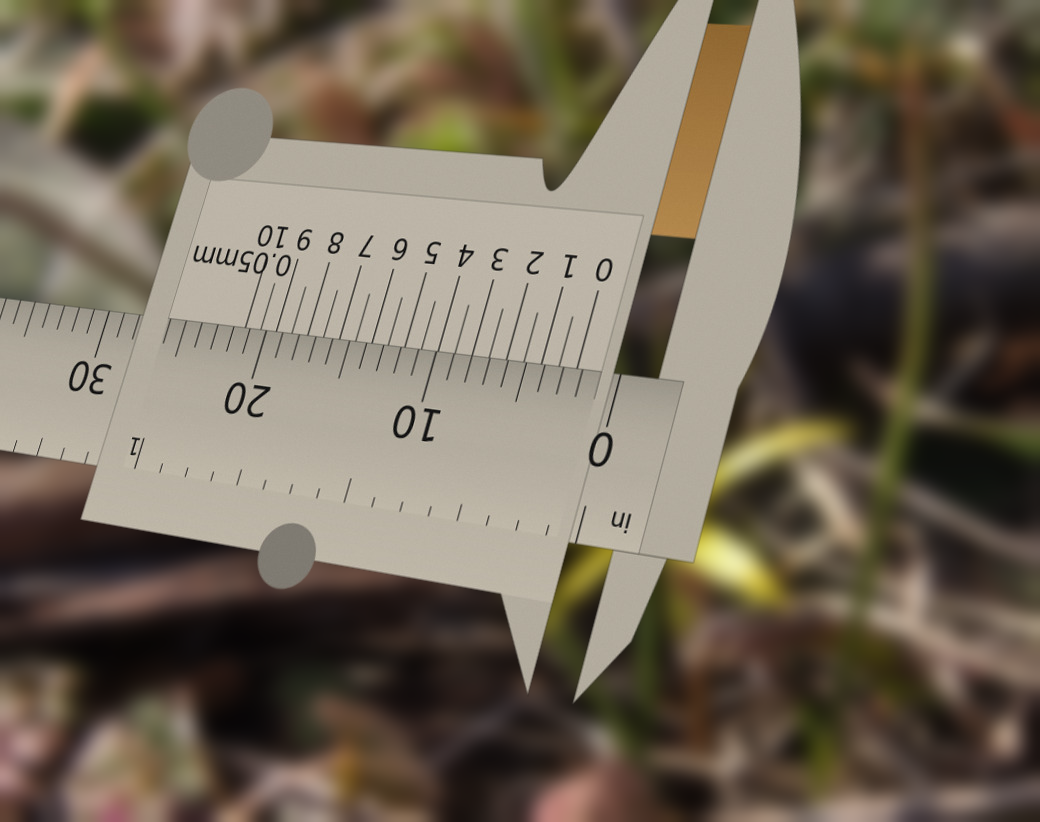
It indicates 2.3
